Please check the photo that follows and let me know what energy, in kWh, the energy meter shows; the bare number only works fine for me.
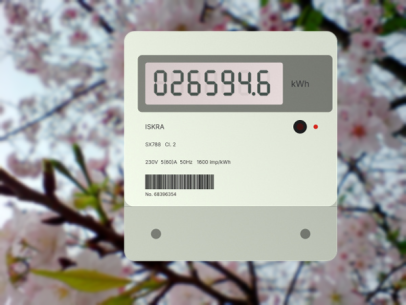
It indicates 26594.6
